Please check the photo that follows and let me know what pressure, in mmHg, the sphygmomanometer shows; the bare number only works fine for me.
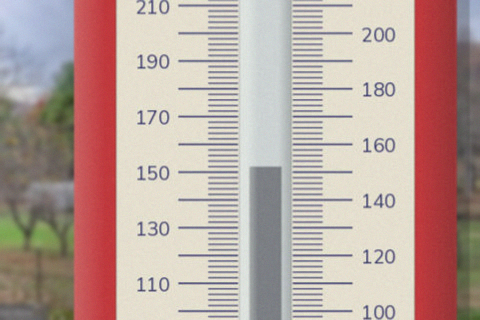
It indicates 152
